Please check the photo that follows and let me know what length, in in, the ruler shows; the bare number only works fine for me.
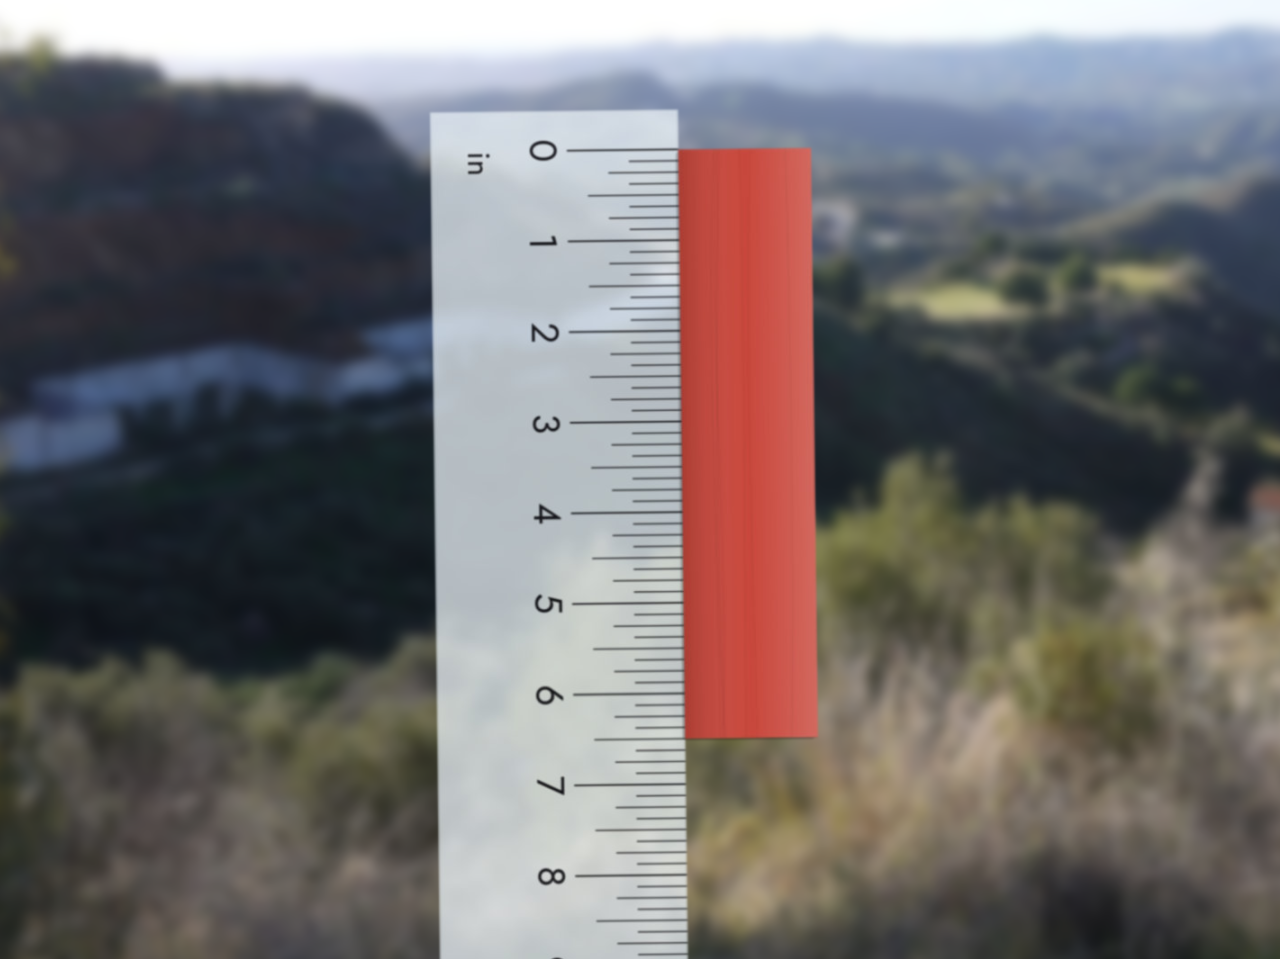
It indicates 6.5
